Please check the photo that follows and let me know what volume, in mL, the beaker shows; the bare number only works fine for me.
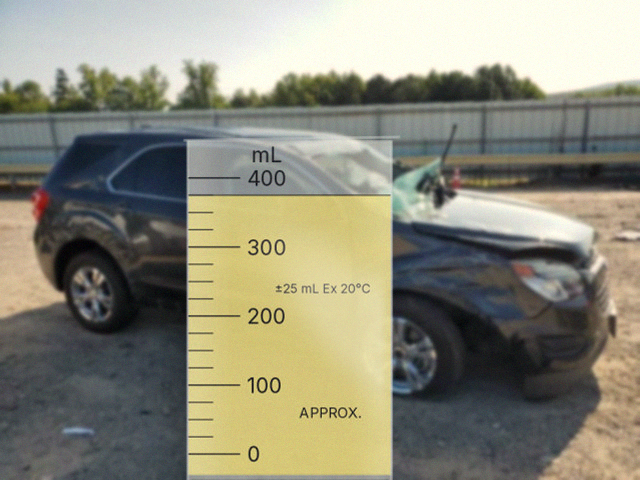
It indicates 375
